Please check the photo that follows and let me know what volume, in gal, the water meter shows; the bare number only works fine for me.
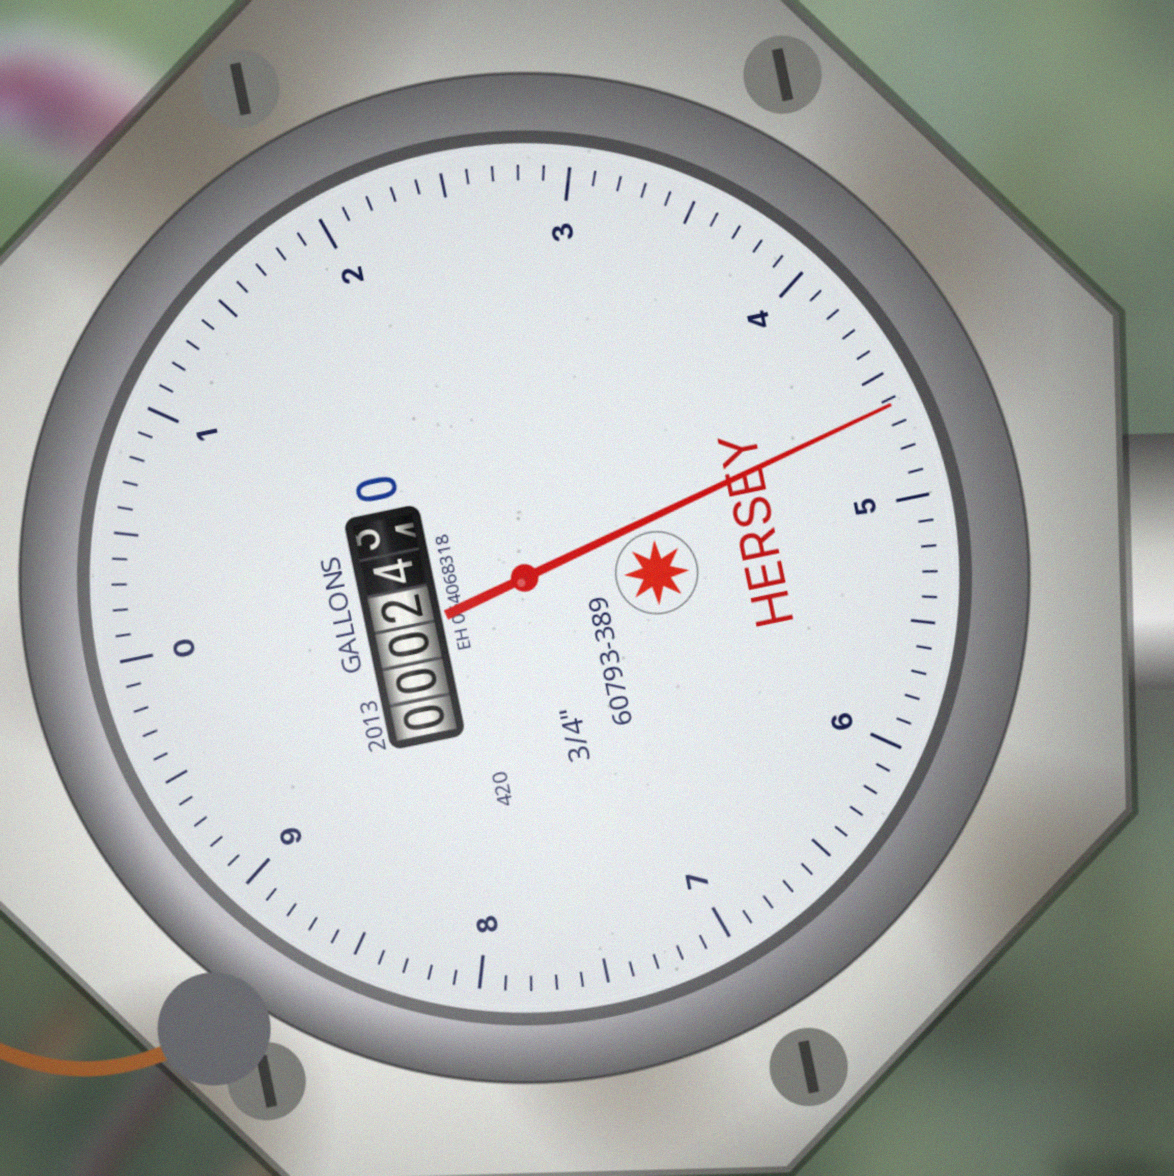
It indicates 2434.6
